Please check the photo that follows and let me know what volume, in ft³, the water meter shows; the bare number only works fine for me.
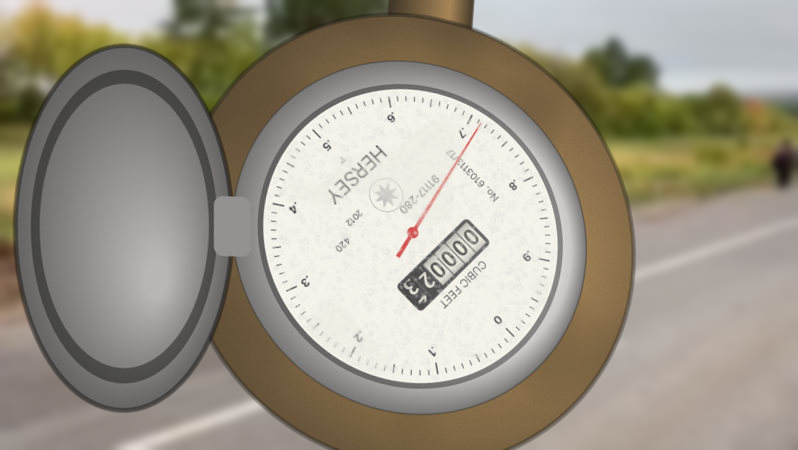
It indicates 22.71
